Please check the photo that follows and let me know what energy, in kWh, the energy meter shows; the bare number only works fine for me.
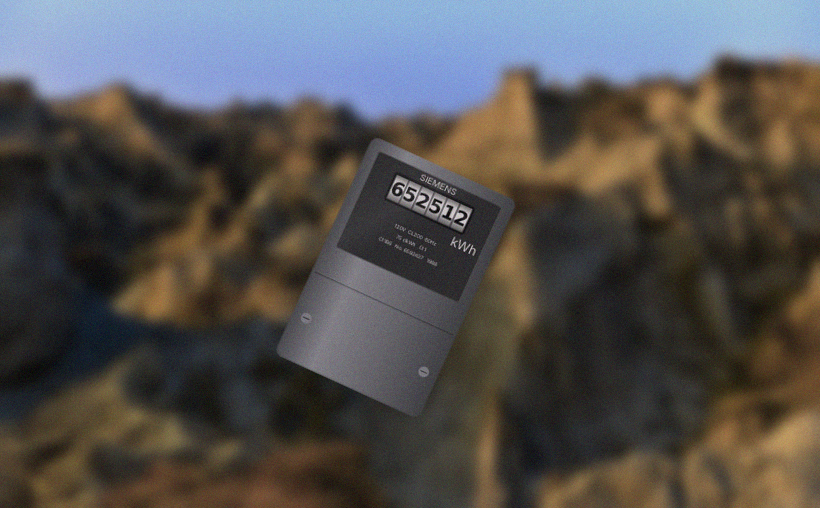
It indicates 652512
